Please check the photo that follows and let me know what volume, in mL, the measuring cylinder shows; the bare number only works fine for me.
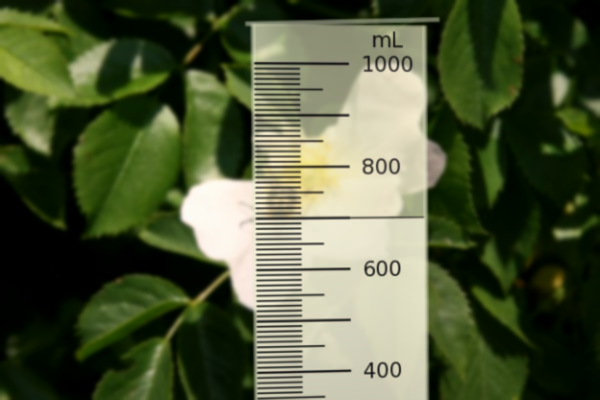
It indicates 700
